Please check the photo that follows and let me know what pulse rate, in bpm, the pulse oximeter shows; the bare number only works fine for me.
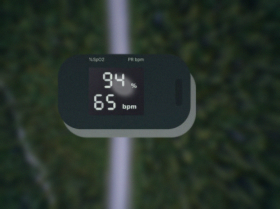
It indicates 65
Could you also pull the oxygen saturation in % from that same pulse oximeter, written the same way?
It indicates 94
